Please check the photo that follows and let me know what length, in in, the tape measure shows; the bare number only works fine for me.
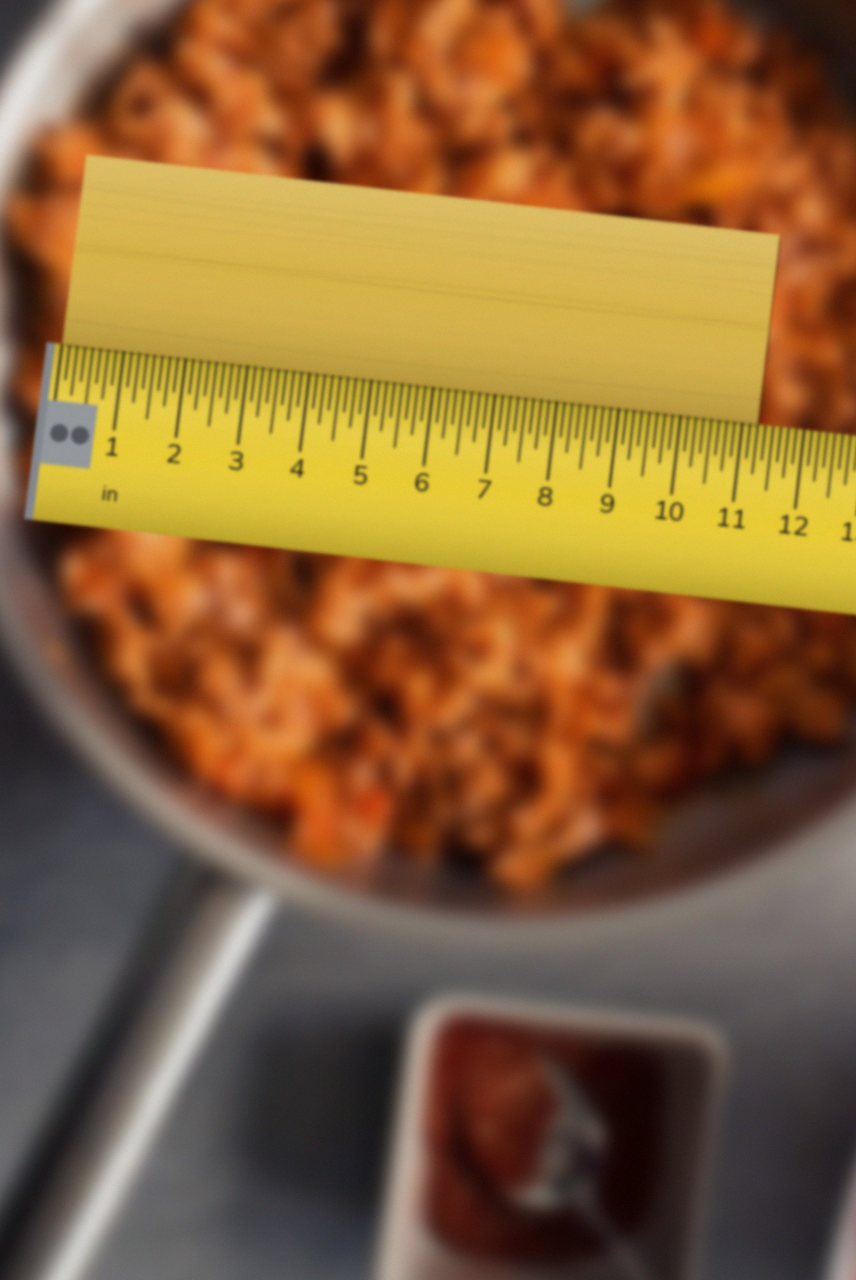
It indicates 11.25
